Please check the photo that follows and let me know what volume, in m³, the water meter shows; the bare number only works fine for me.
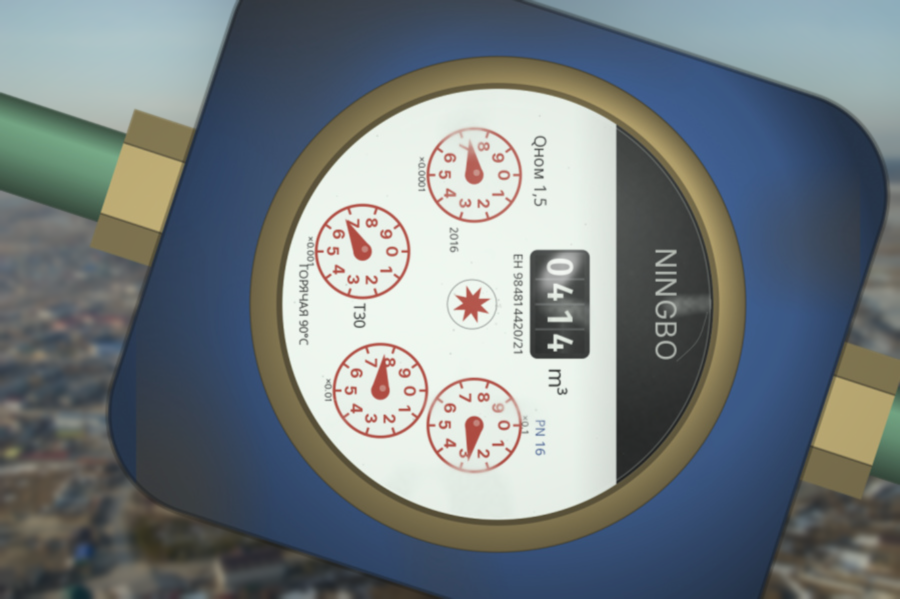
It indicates 414.2767
